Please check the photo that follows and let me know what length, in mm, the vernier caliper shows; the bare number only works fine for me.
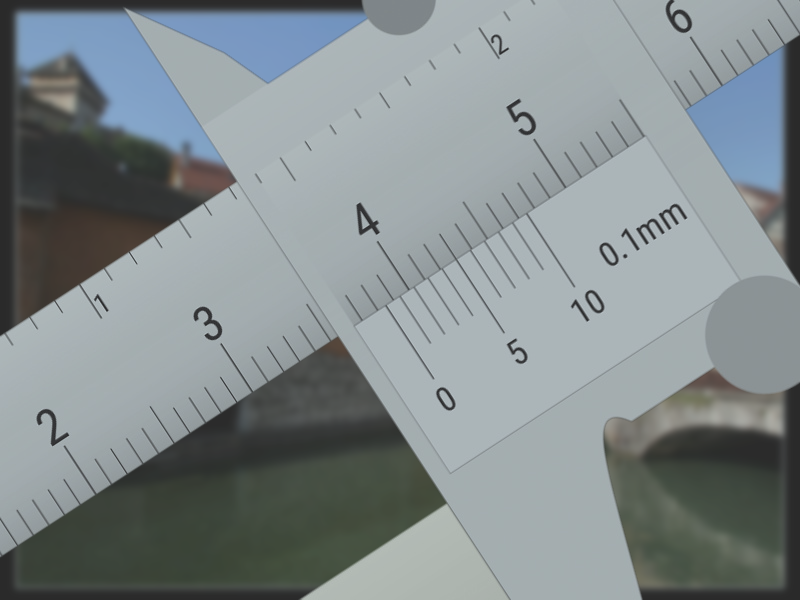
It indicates 38.5
